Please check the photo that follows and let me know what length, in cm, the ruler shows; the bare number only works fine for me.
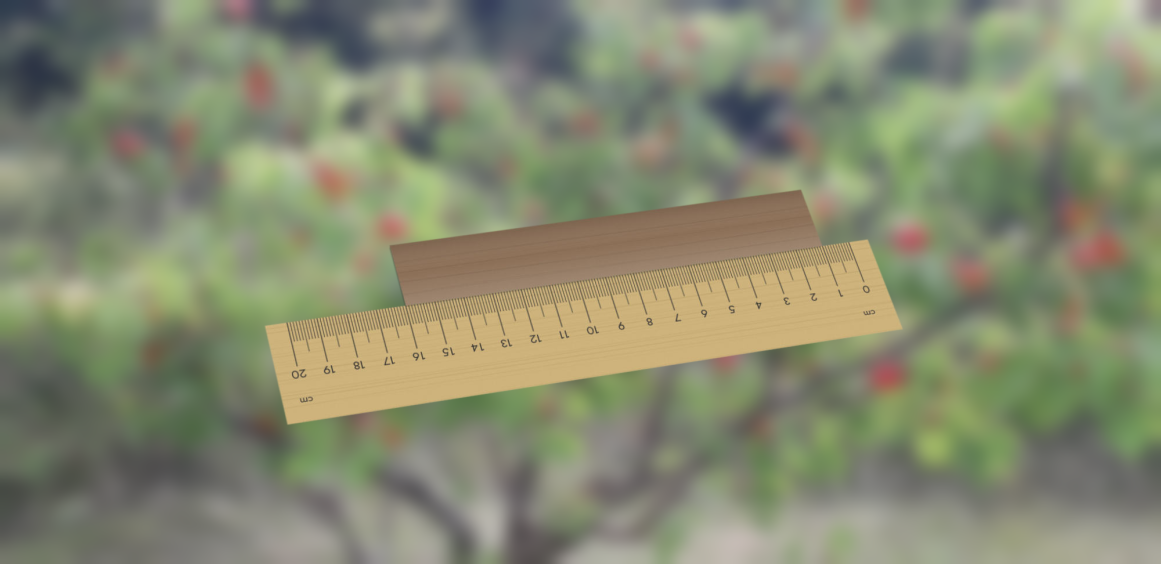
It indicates 15
